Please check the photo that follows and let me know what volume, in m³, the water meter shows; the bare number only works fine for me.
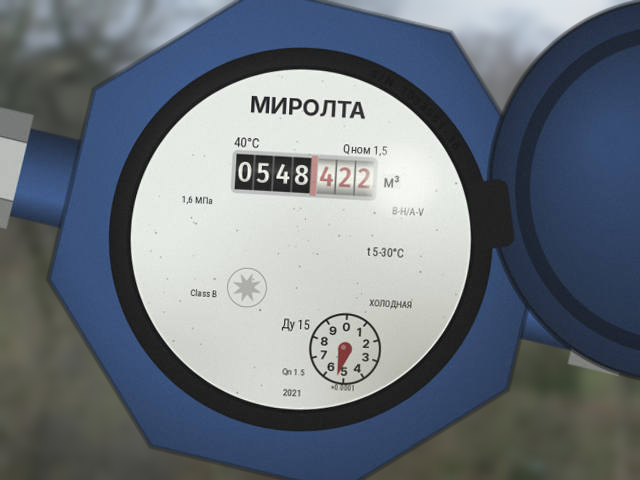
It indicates 548.4225
